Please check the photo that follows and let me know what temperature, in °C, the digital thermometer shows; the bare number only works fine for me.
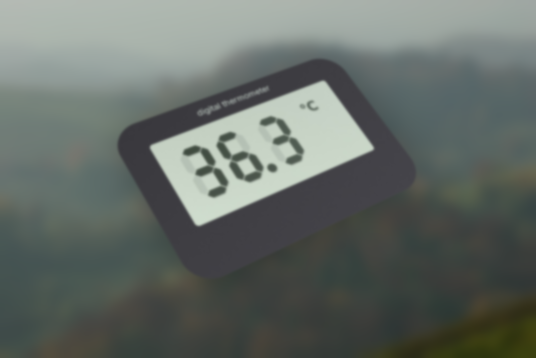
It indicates 36.3
